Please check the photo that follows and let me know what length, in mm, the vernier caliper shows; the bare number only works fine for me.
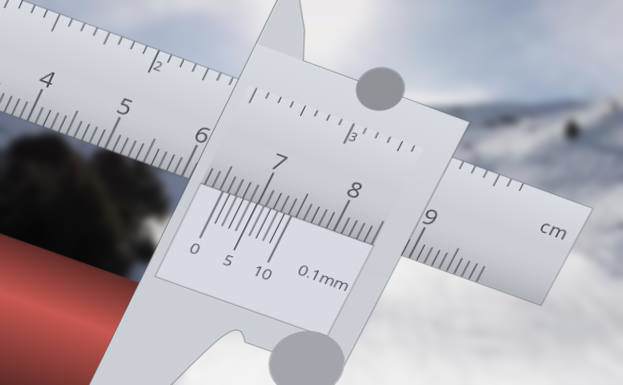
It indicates 65.4
